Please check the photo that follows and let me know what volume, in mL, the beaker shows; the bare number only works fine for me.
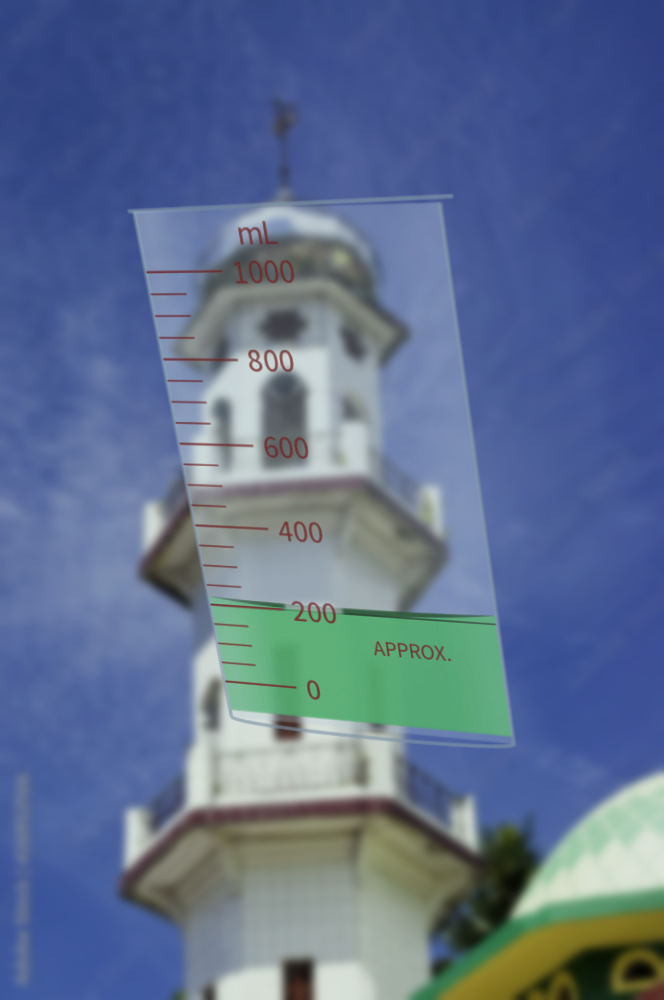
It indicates 200
